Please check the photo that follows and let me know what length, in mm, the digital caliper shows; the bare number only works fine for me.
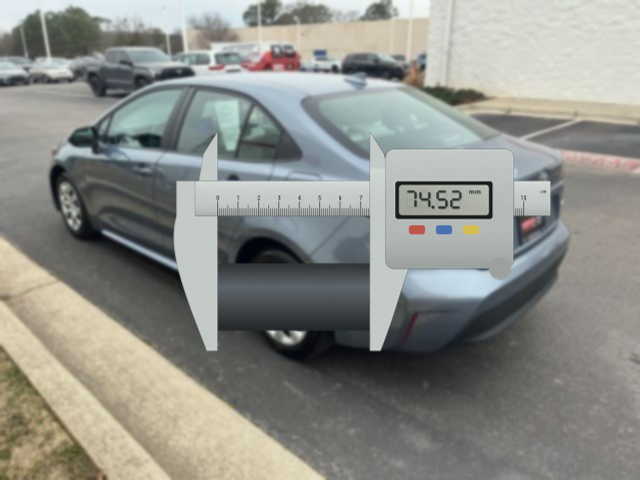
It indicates 74.52
